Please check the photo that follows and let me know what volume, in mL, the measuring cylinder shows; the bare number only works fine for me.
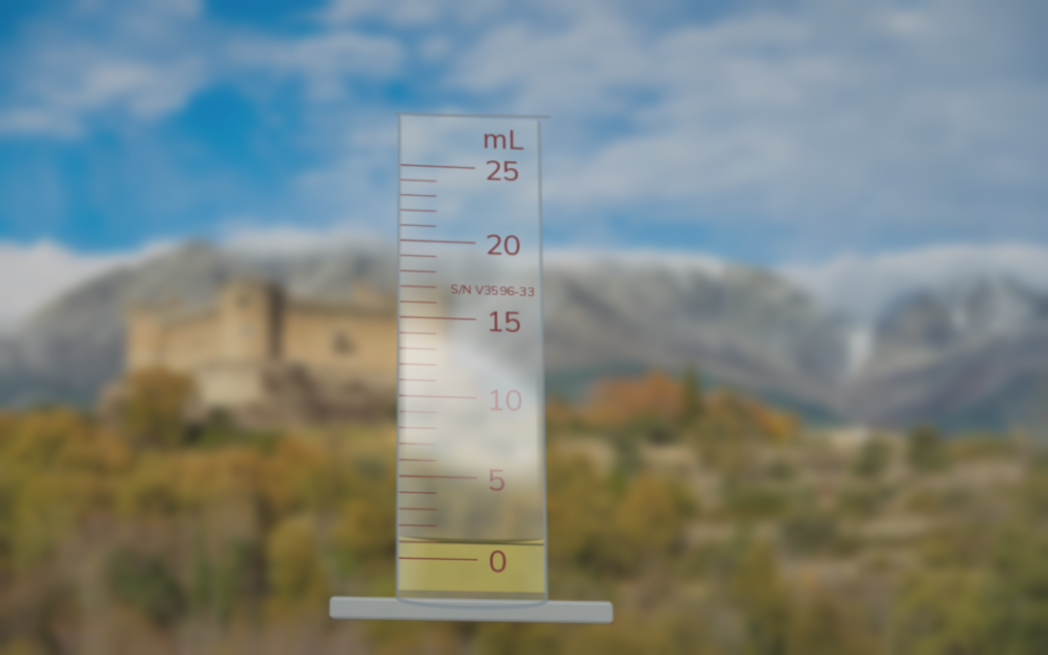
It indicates 1
